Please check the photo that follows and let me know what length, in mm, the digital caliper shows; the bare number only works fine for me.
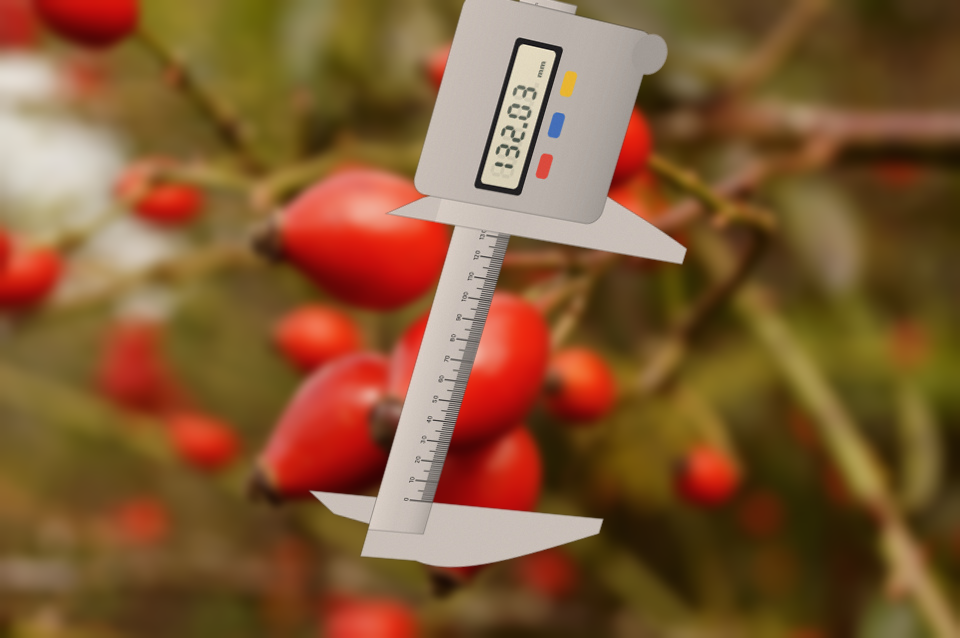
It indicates 132.03
